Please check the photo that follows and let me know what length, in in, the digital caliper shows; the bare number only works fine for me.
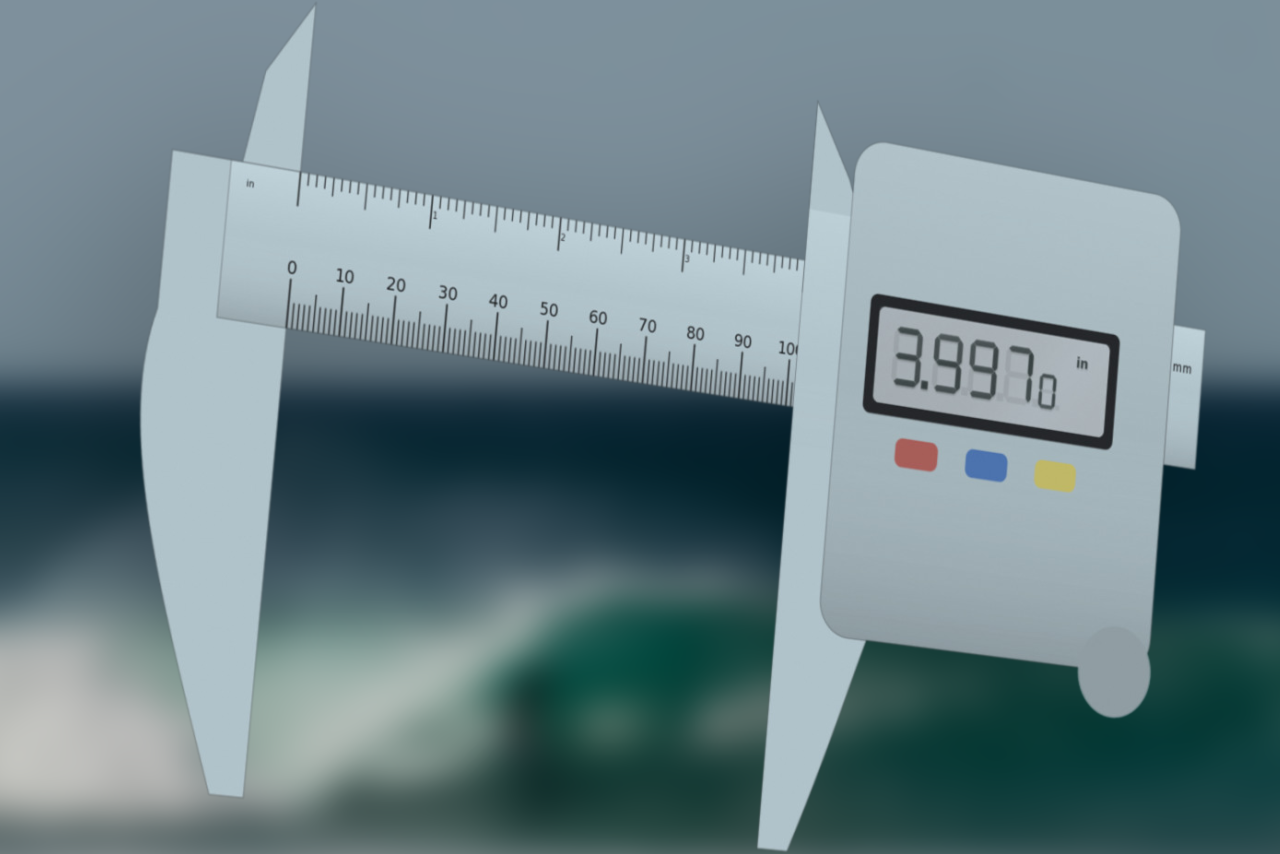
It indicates 3.9970
